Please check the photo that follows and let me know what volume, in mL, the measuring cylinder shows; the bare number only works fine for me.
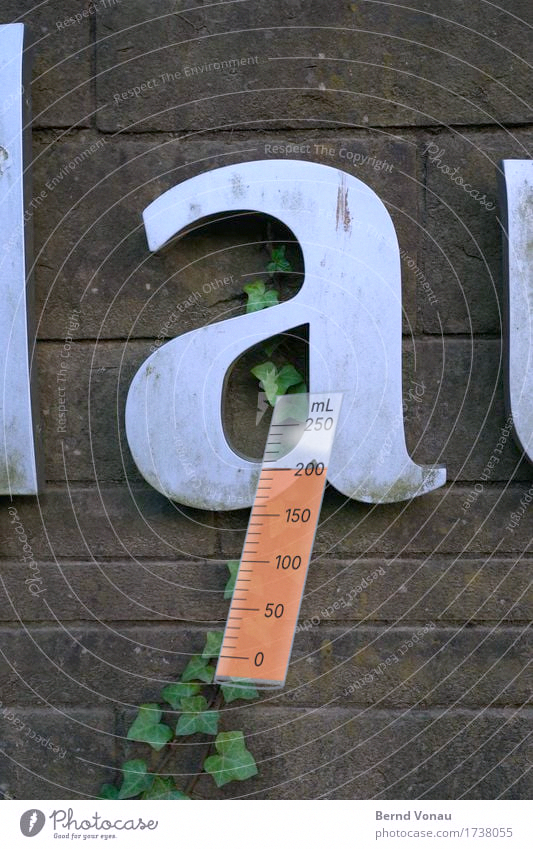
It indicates 200
